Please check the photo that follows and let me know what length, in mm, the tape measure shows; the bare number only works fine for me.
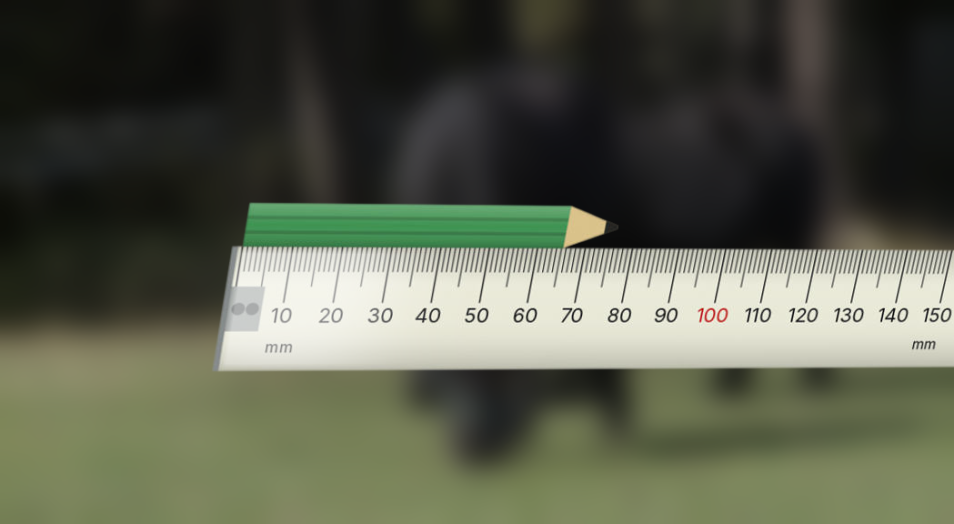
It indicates 76
